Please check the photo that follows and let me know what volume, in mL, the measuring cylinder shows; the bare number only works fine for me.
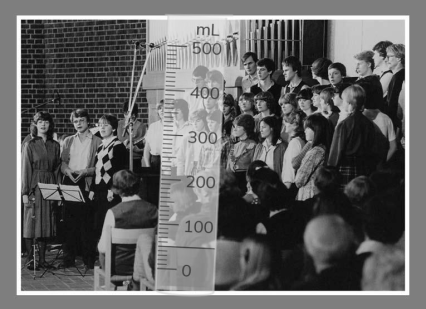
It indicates 50
